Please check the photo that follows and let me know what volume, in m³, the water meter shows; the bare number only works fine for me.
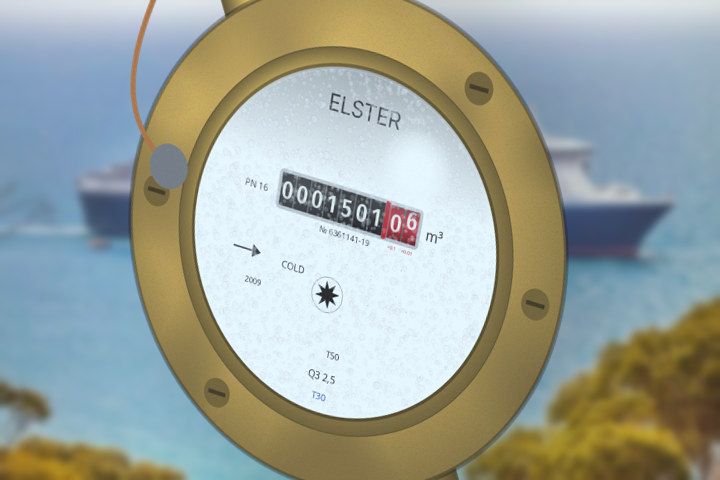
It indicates 1501.06
